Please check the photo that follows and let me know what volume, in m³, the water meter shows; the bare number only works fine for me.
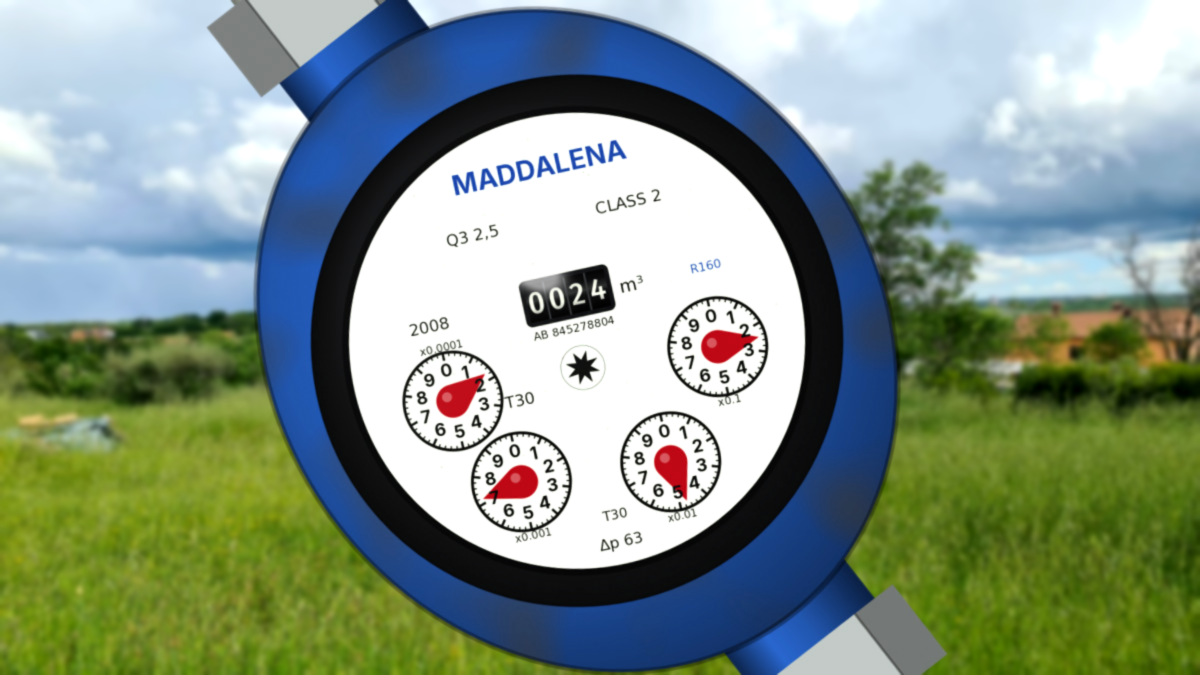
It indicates 24.2471
